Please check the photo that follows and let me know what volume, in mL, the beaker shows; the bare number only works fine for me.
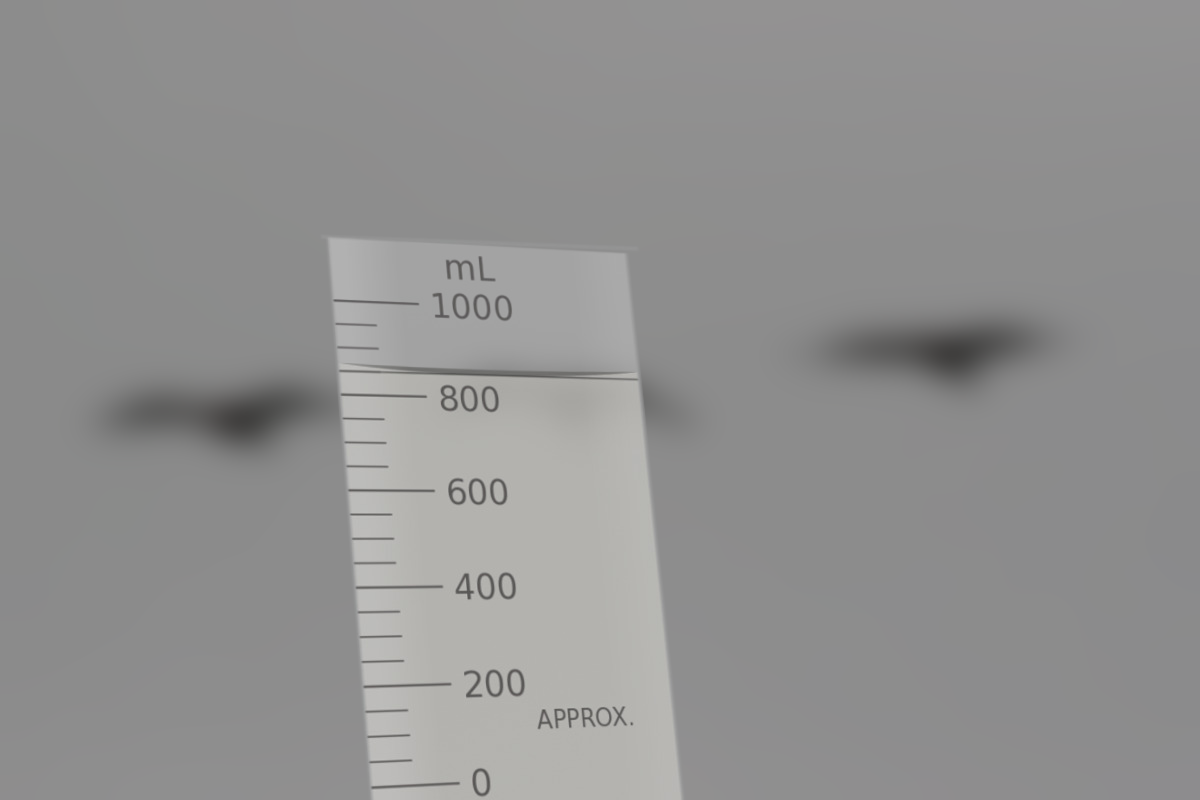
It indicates 850
